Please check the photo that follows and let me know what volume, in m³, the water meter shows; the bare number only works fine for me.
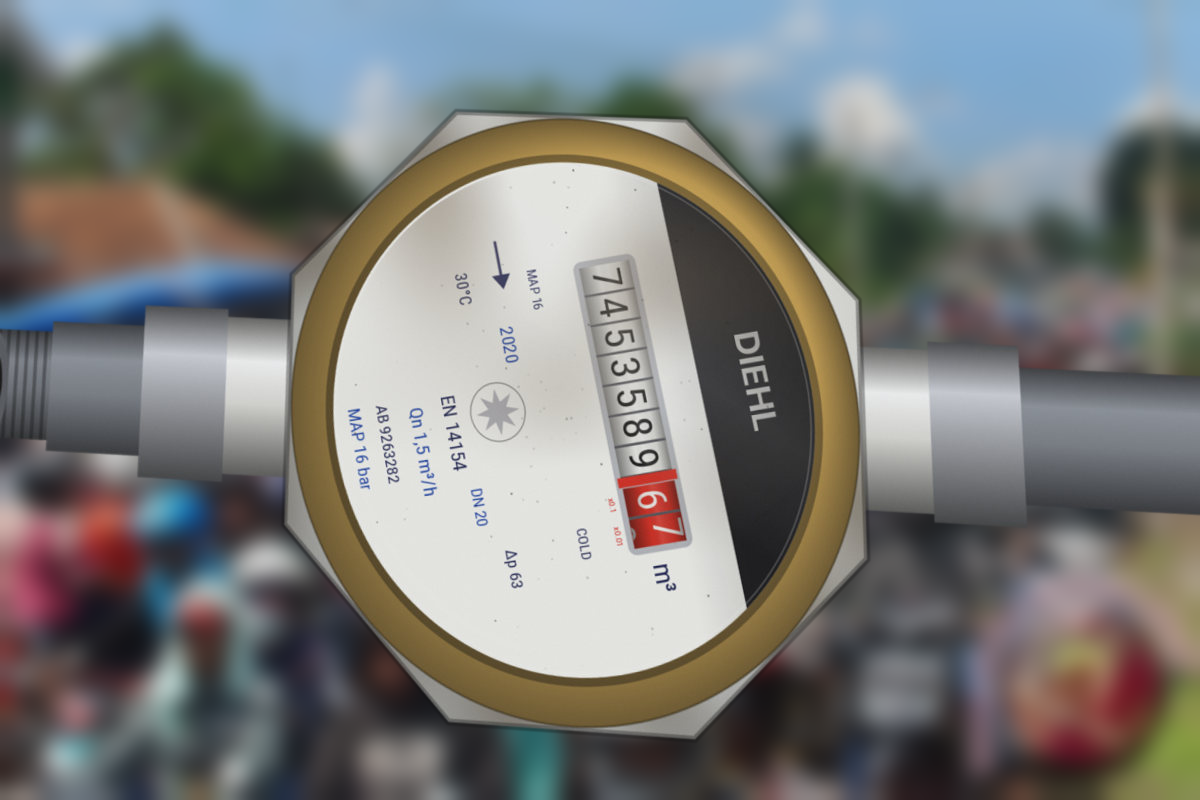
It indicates 7453589.67
